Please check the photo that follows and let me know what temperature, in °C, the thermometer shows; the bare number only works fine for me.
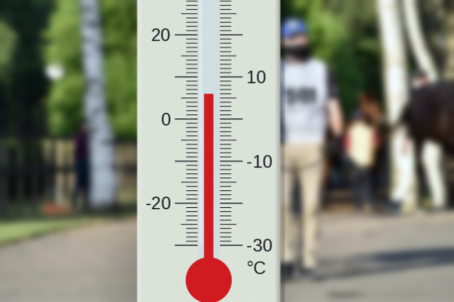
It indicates 6
